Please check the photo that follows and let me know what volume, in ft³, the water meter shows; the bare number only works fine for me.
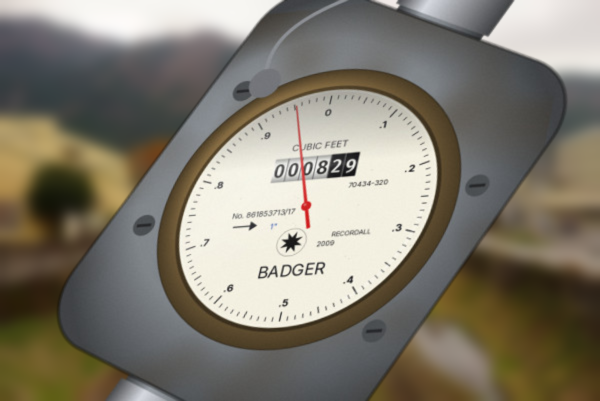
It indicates 828.95
